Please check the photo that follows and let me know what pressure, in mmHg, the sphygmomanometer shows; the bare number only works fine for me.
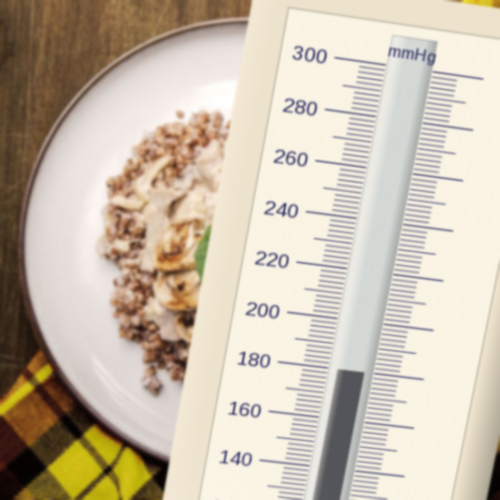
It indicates 180
